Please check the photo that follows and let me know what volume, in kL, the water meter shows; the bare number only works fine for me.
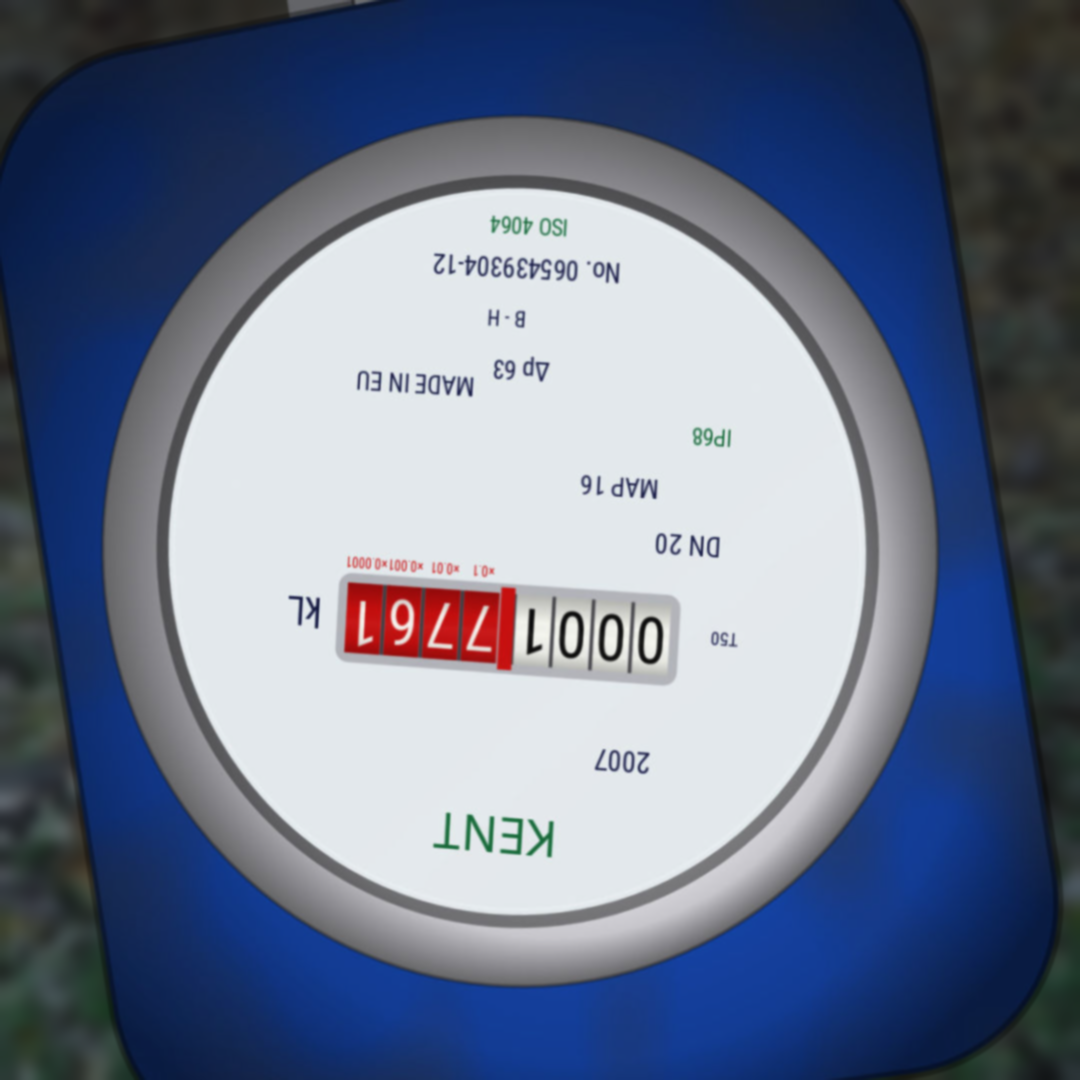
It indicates 1.7761
